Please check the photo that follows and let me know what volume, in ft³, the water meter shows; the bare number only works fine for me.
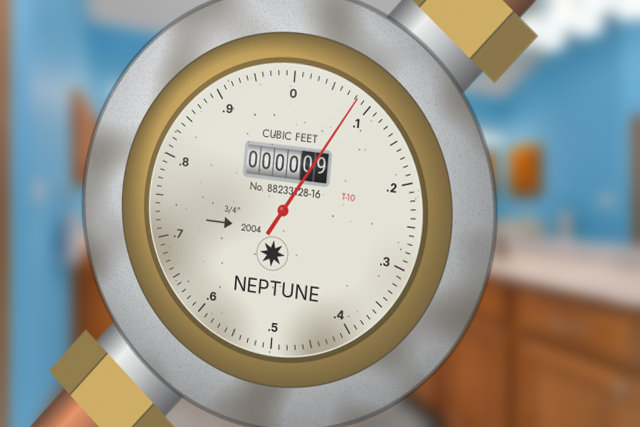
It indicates 9.08
